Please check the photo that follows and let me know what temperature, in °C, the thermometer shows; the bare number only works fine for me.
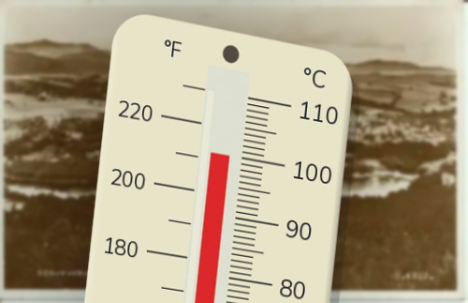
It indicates 100
